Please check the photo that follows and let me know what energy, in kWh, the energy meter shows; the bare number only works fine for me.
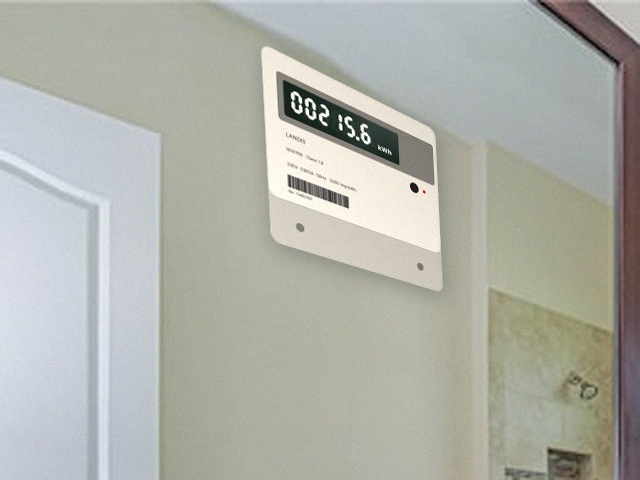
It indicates 215.6
